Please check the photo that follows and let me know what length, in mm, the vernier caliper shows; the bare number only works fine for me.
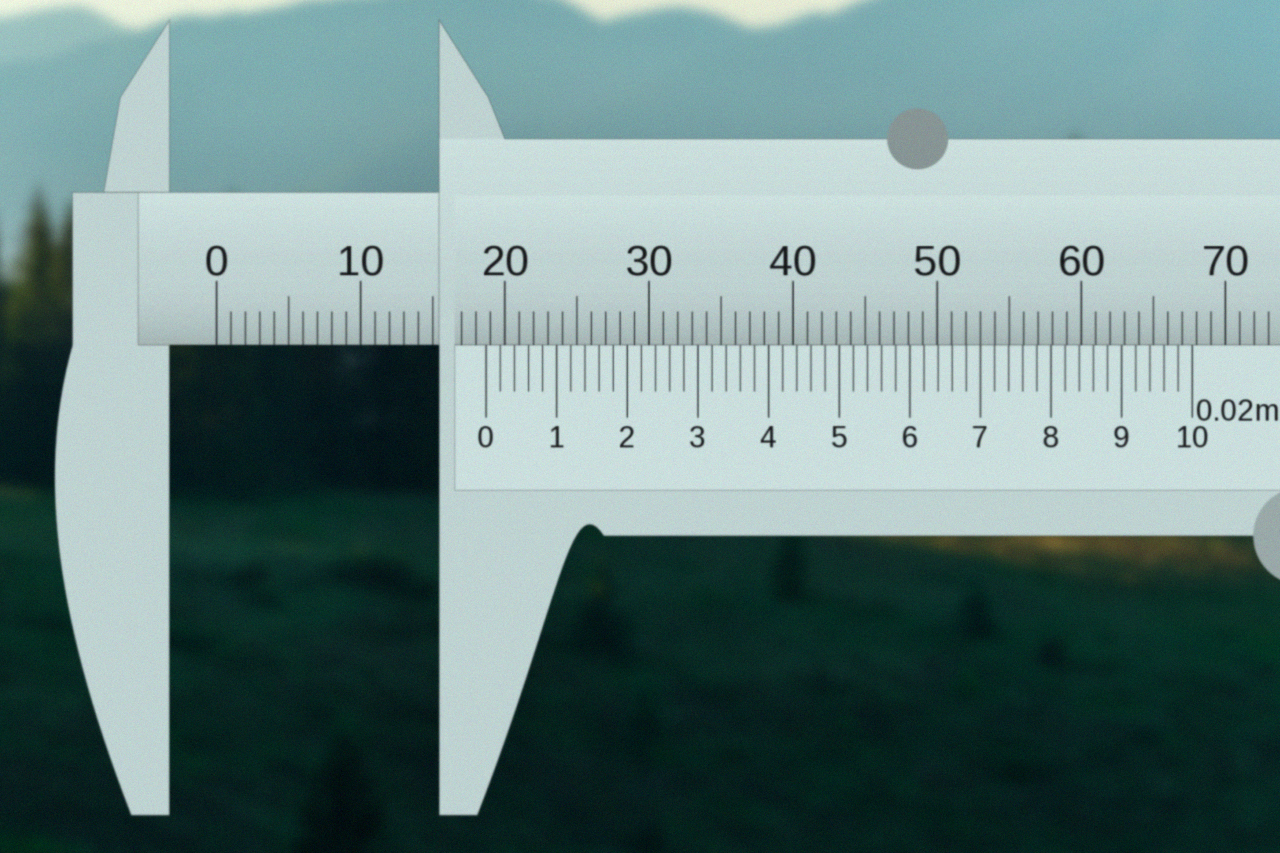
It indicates 18.7
